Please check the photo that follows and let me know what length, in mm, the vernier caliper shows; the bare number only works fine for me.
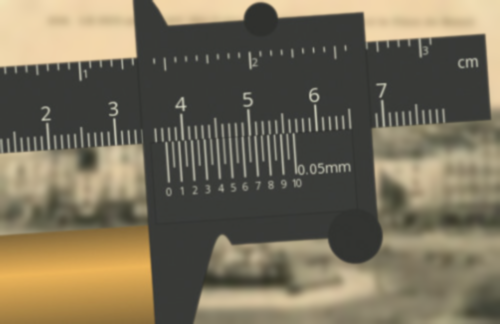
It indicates 37.5
